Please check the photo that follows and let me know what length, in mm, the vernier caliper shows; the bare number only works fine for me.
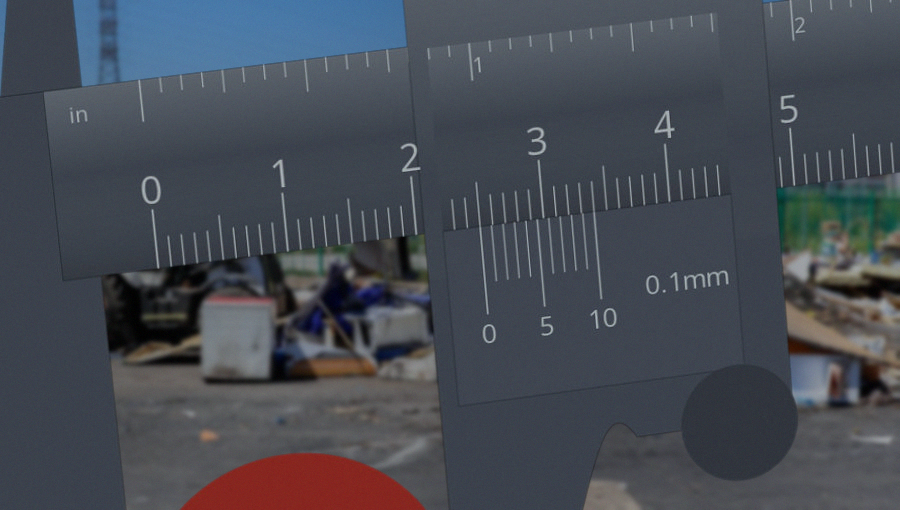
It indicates 25.0
